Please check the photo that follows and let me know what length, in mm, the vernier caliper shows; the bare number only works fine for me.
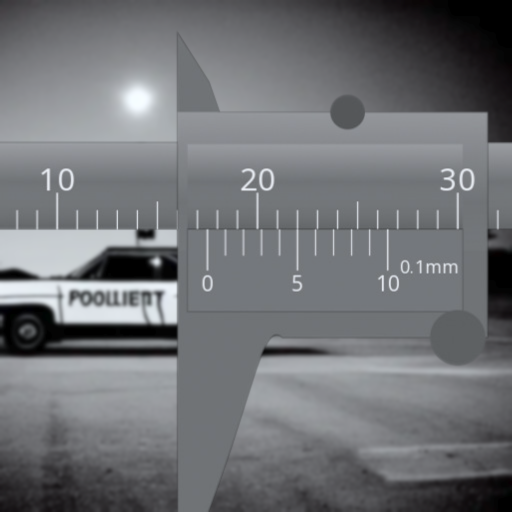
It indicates 17.5
